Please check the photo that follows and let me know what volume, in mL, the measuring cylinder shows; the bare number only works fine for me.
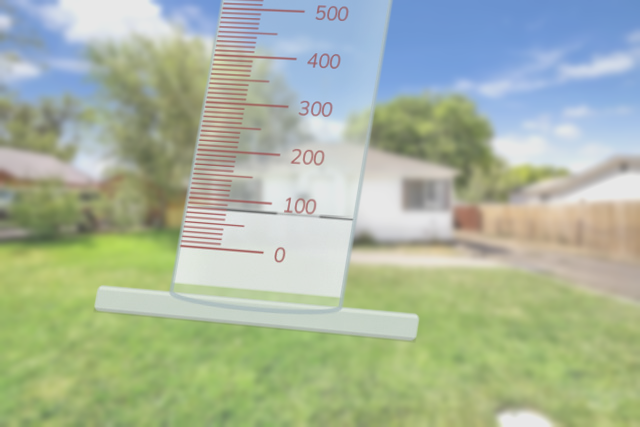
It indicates 80
